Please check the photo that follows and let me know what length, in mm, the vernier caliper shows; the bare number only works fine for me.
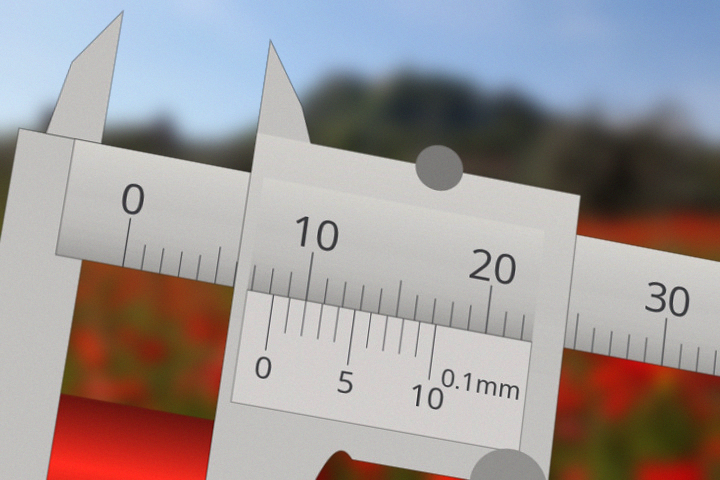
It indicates 8.2
